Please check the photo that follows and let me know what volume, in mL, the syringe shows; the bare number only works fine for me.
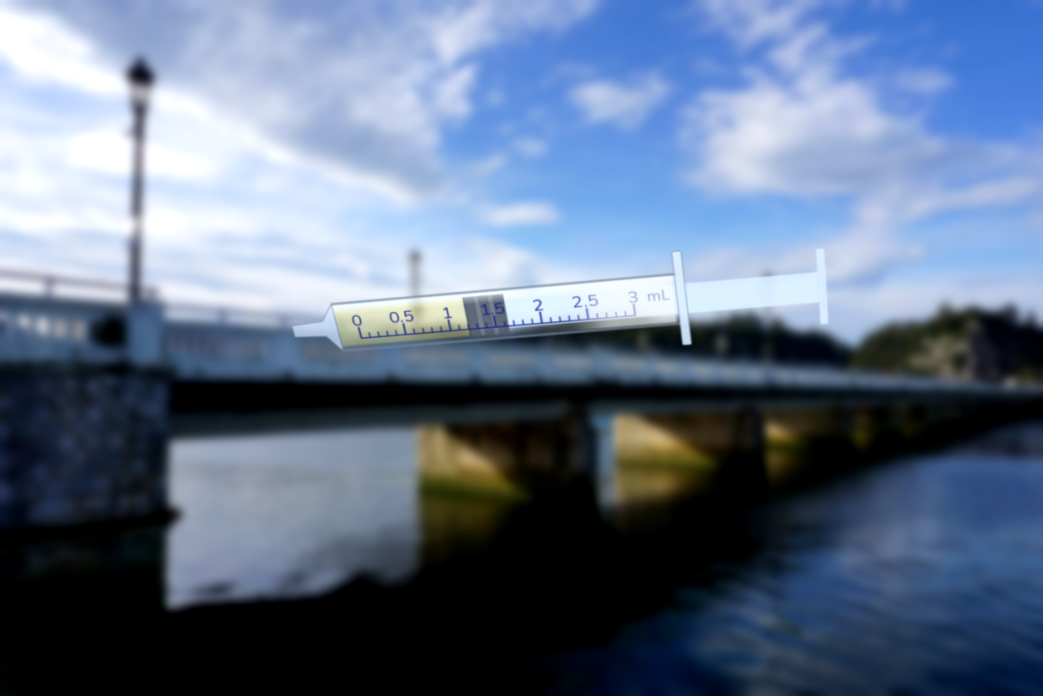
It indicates 1.2
